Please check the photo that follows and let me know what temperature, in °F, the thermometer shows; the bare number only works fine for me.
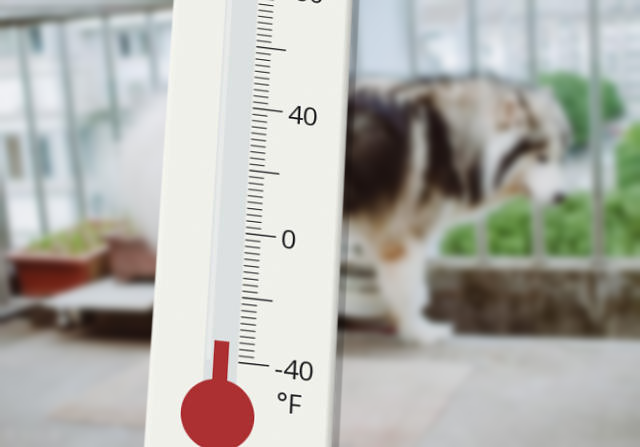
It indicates -34
